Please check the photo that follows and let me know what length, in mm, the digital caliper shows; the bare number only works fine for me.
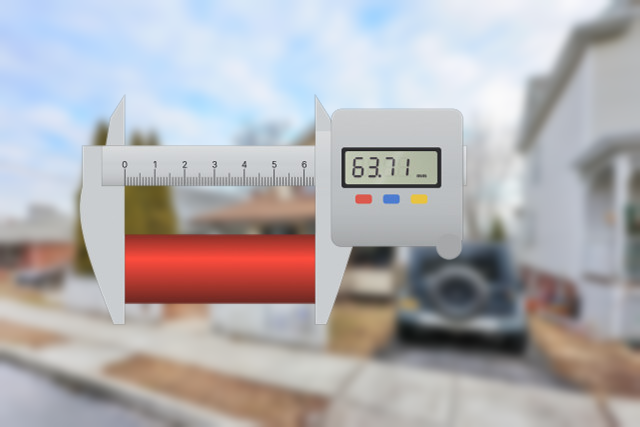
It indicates 63.71
